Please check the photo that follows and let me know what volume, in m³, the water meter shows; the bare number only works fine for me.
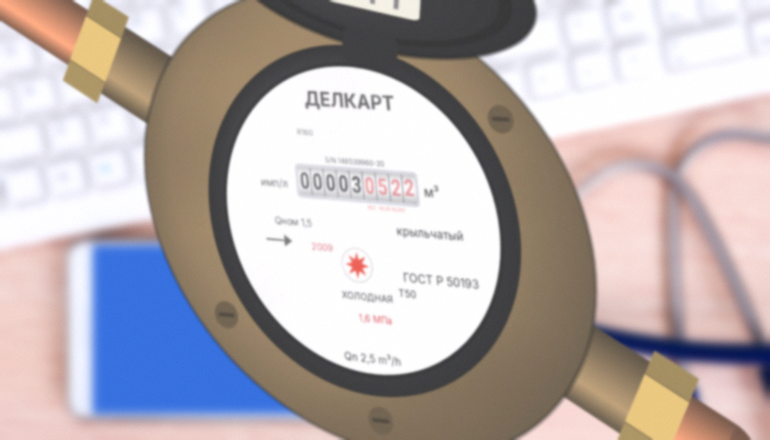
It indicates 3.0522
